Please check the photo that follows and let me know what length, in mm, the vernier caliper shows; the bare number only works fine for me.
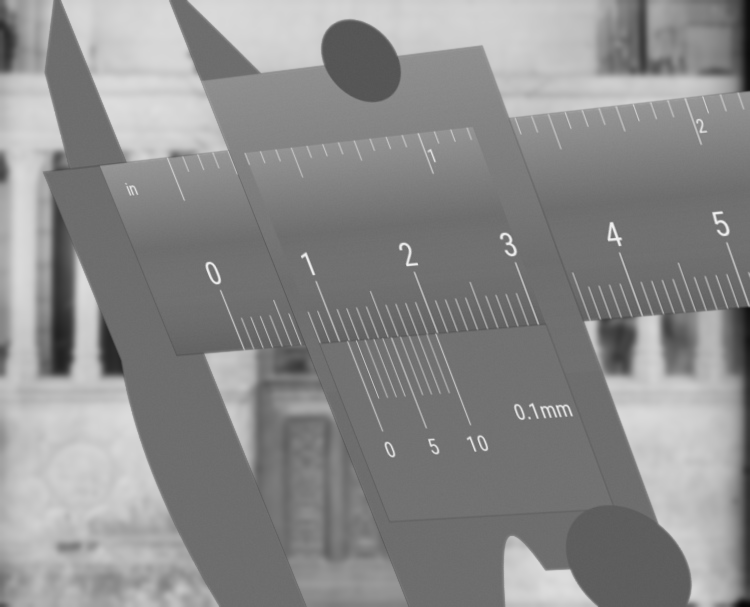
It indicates 10.8
